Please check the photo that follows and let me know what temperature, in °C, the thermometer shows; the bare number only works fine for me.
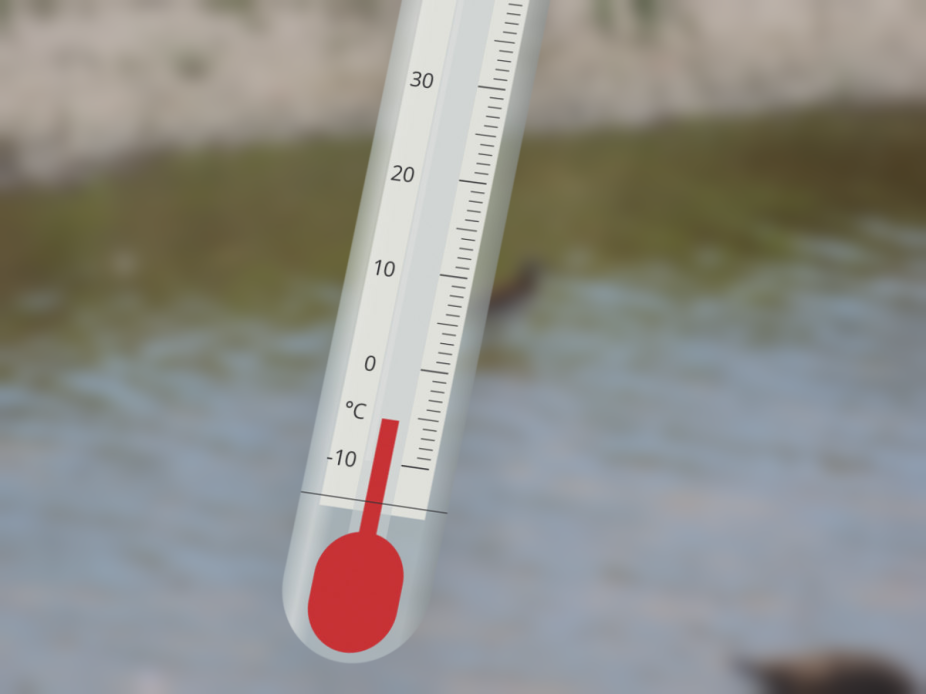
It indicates -5.5
